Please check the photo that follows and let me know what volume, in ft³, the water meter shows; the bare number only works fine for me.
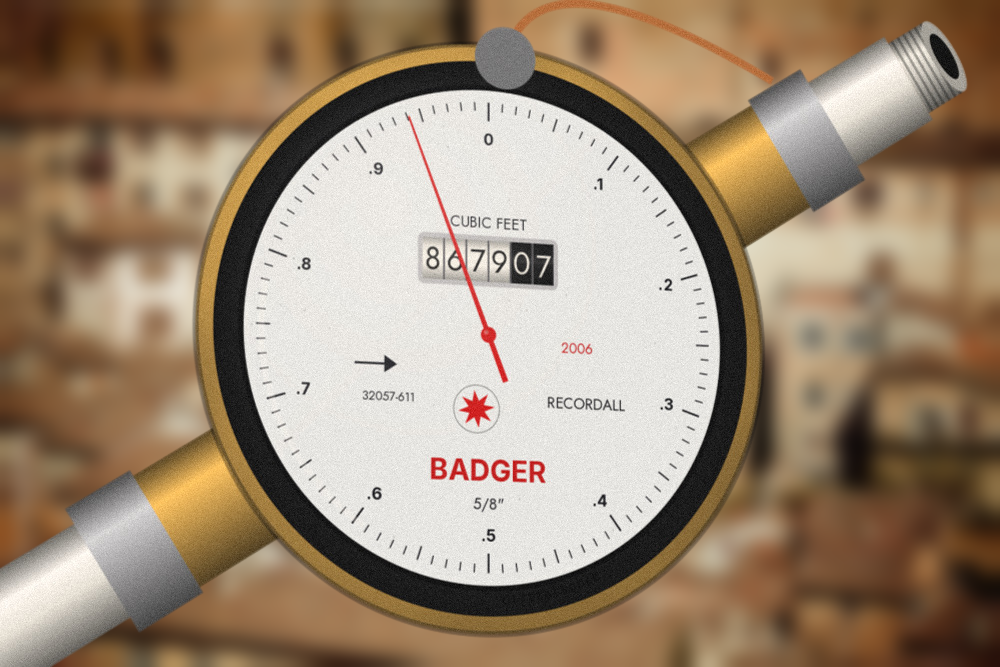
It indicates 867906.94
